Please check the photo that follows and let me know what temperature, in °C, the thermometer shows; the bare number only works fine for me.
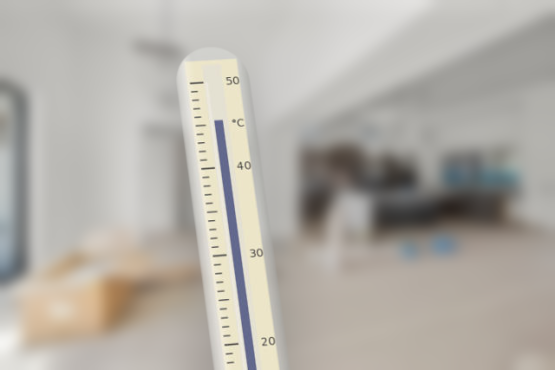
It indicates 45.5
